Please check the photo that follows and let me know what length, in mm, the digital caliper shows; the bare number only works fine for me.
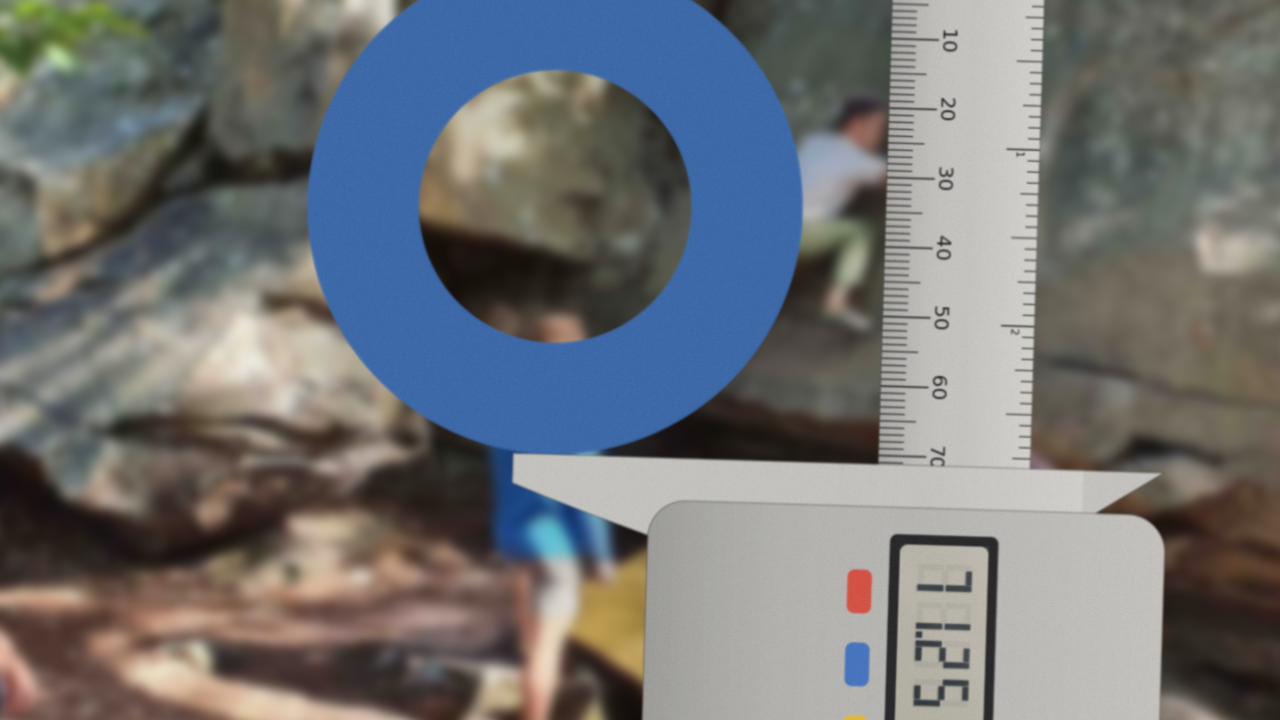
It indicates 71.25
